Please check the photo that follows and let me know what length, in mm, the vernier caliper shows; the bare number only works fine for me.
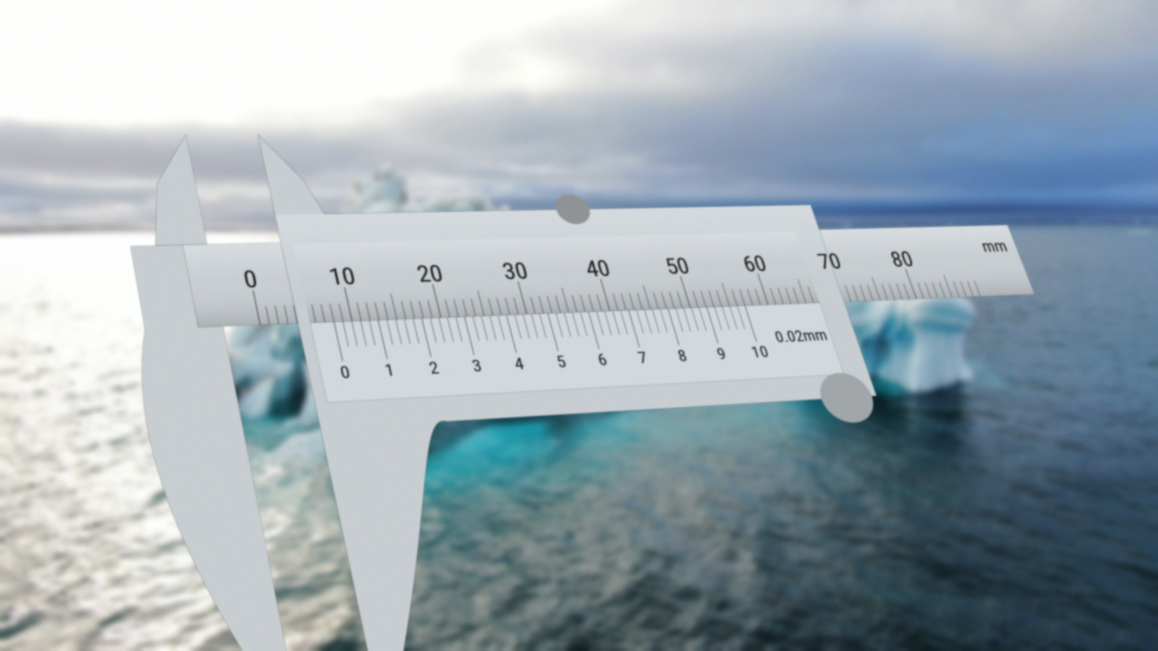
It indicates 8.0
